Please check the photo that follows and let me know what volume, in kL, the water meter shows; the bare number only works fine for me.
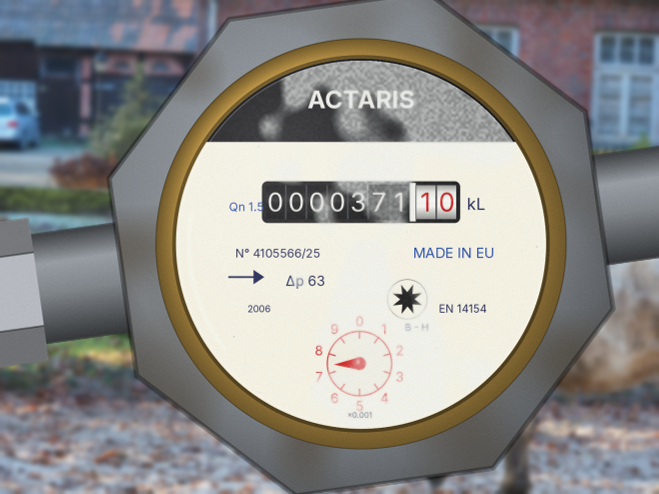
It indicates 371.107
